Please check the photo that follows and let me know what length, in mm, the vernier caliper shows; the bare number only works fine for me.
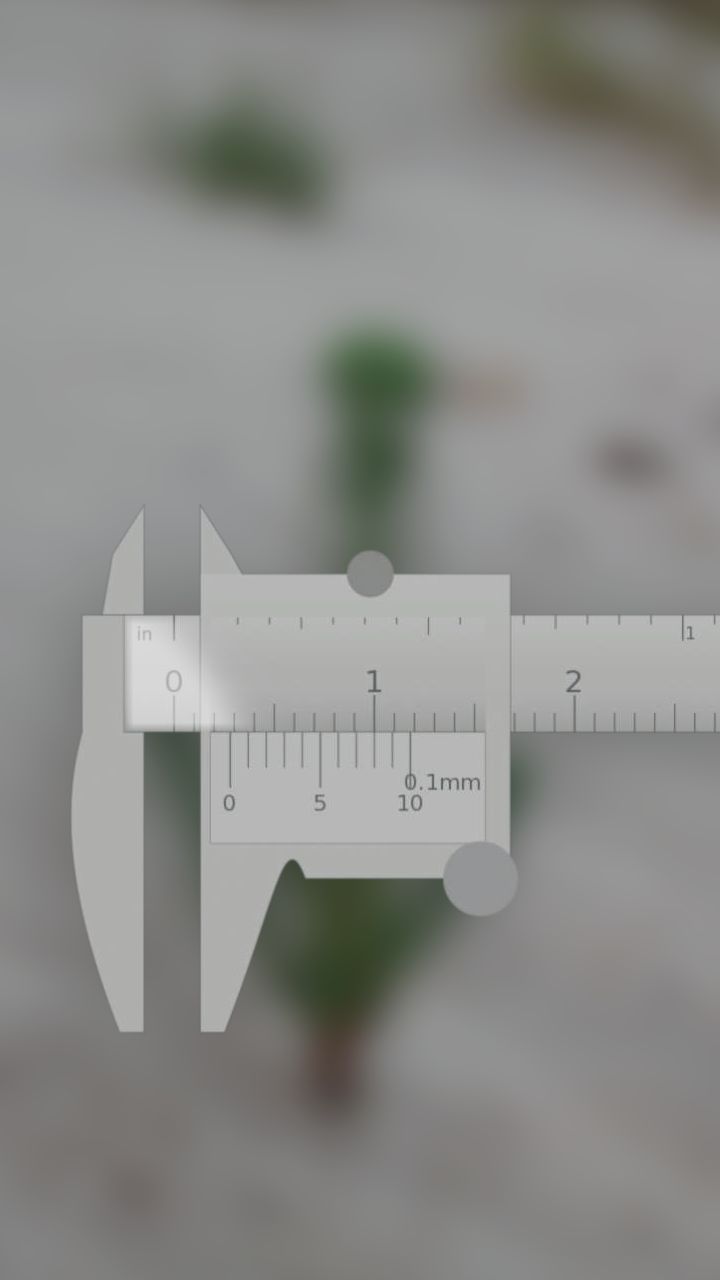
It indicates 2.8
